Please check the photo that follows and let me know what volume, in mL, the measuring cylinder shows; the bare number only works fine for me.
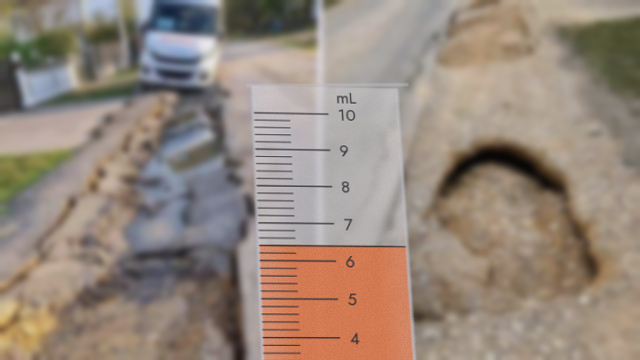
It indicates 6.4
